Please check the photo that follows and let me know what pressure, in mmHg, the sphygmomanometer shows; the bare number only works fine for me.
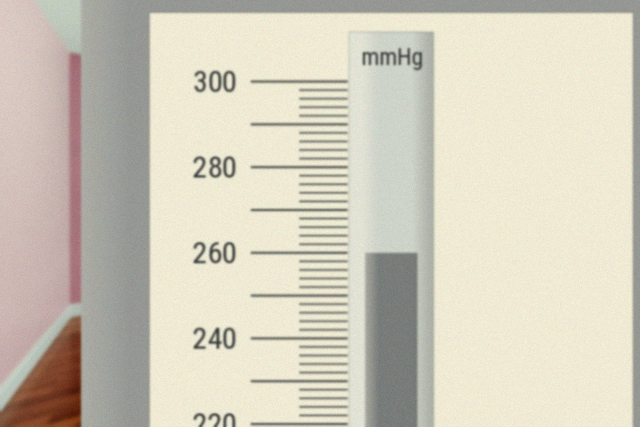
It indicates 260
